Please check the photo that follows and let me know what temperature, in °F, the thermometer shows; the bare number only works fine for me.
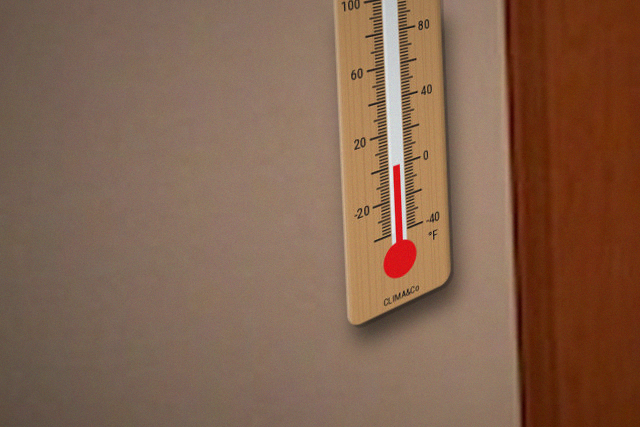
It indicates 0
